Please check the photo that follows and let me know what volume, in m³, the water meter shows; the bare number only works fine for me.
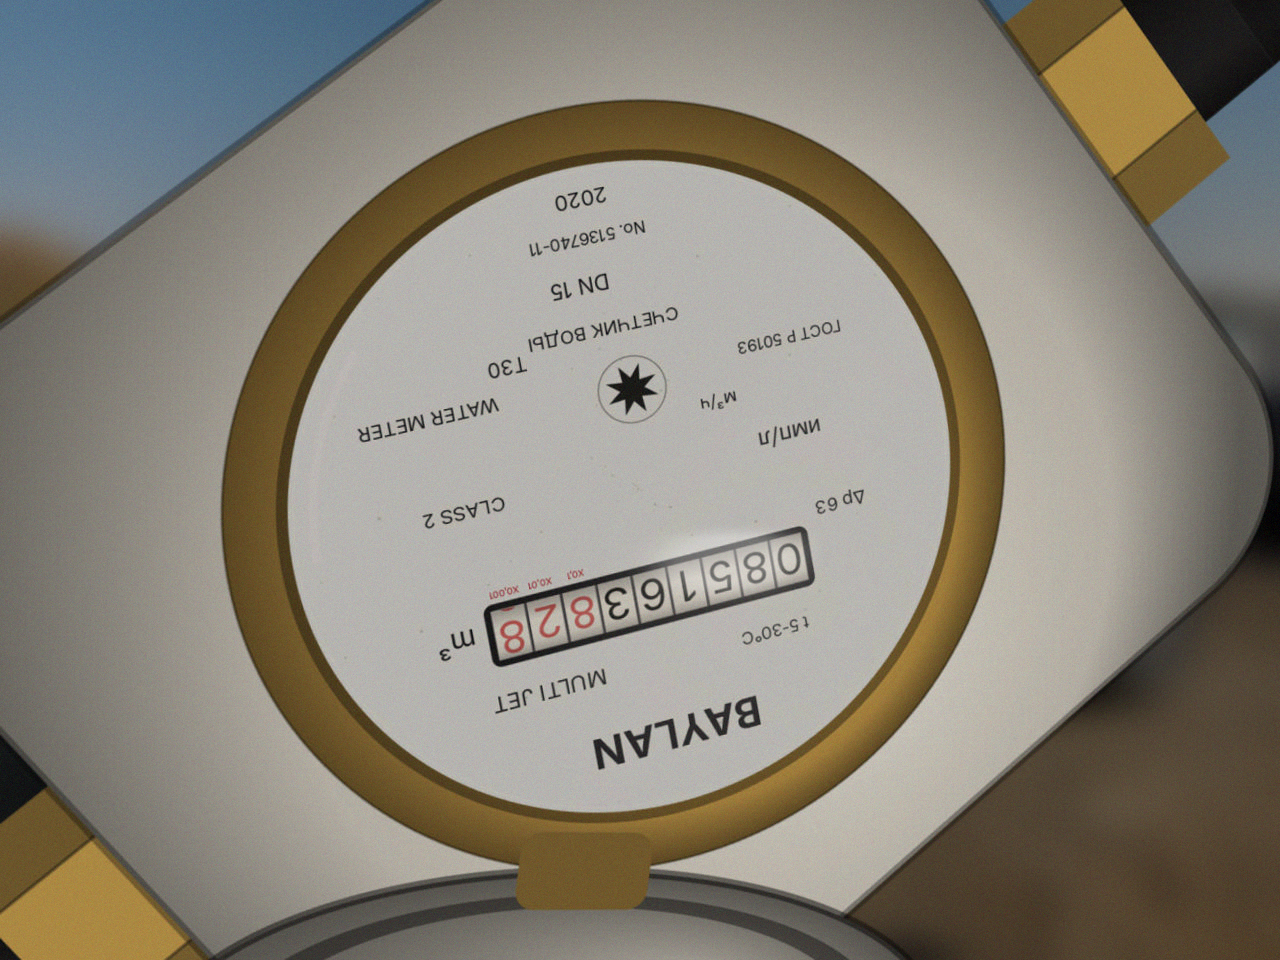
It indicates 85163.828
